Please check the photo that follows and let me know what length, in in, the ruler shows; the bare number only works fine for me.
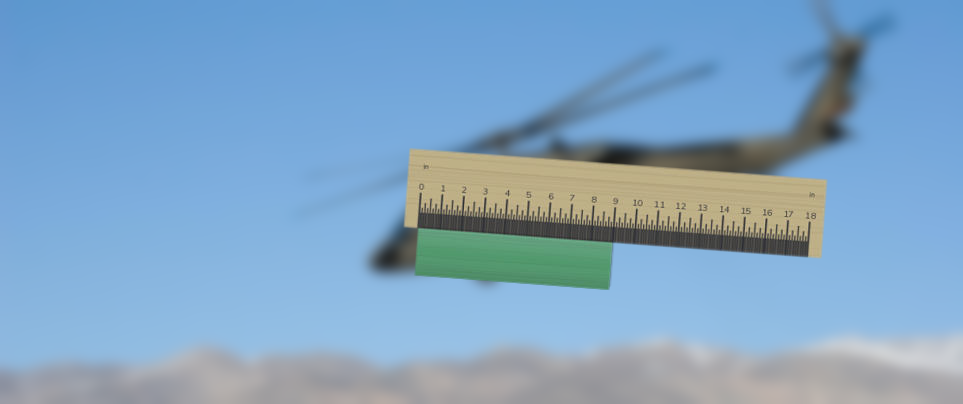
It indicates 9
